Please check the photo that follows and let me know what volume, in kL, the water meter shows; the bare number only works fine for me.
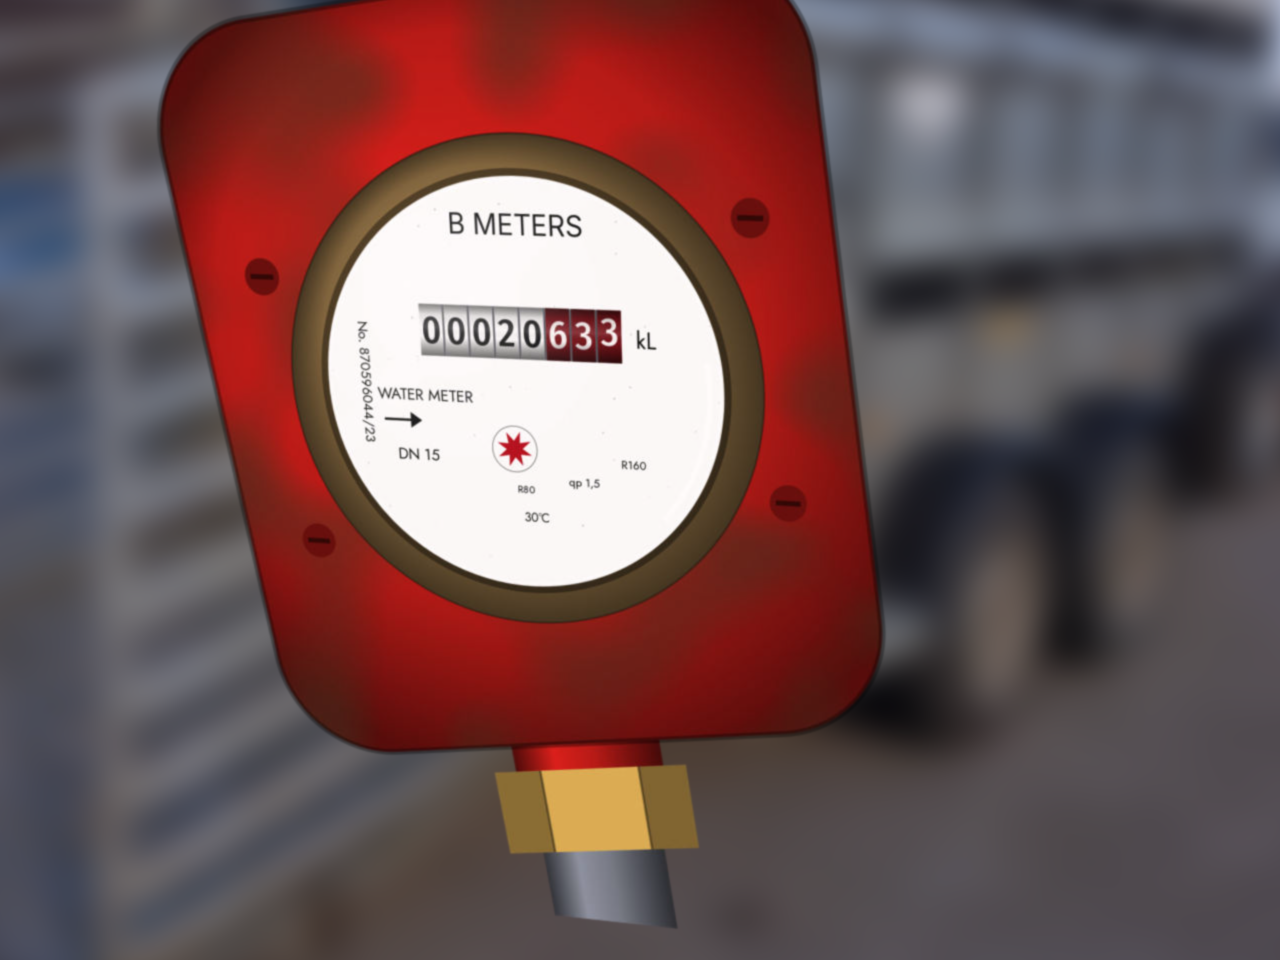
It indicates 20.633
